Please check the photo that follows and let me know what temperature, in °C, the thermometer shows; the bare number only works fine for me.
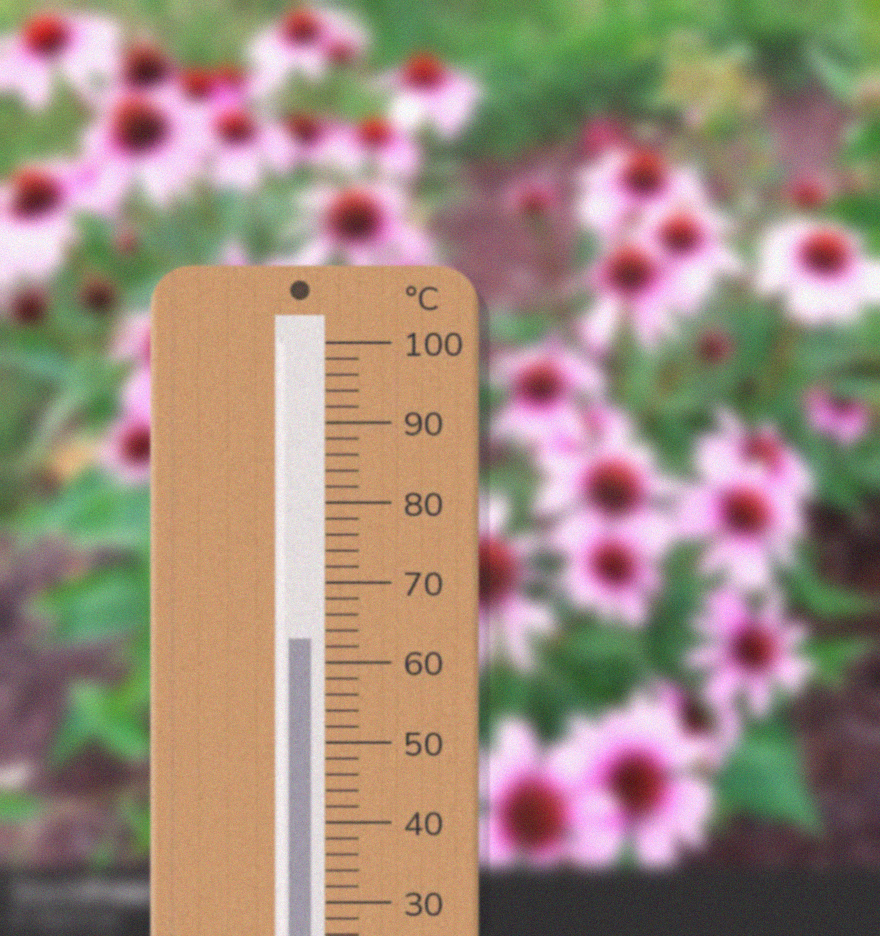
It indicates 63
